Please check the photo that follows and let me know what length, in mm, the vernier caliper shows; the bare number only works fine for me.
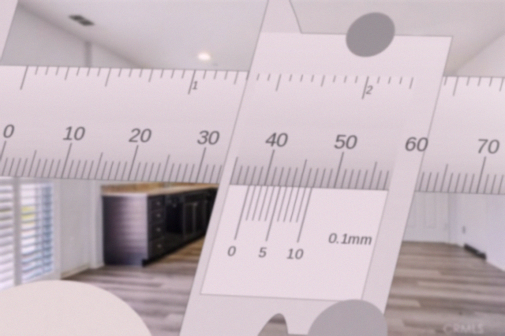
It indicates 37.8
